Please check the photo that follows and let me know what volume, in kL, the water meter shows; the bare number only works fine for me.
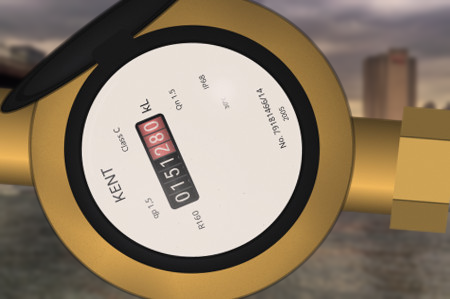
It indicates 151.280
